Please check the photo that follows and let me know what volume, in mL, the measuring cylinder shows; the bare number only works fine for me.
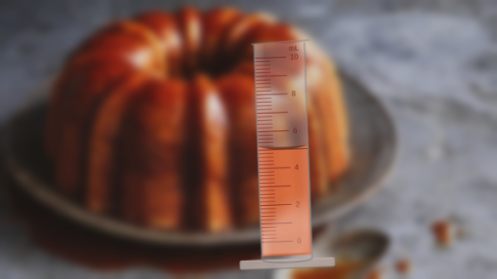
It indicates 5
